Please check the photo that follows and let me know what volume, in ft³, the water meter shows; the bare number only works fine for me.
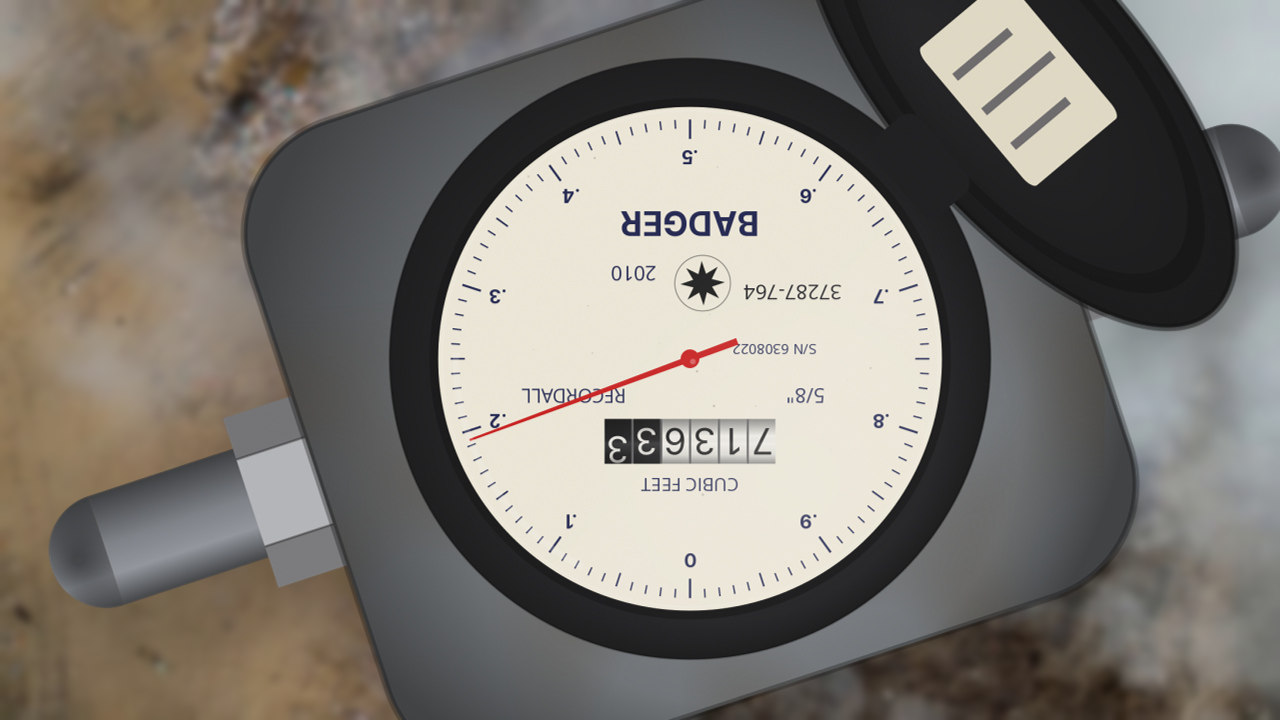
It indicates 713633.19
